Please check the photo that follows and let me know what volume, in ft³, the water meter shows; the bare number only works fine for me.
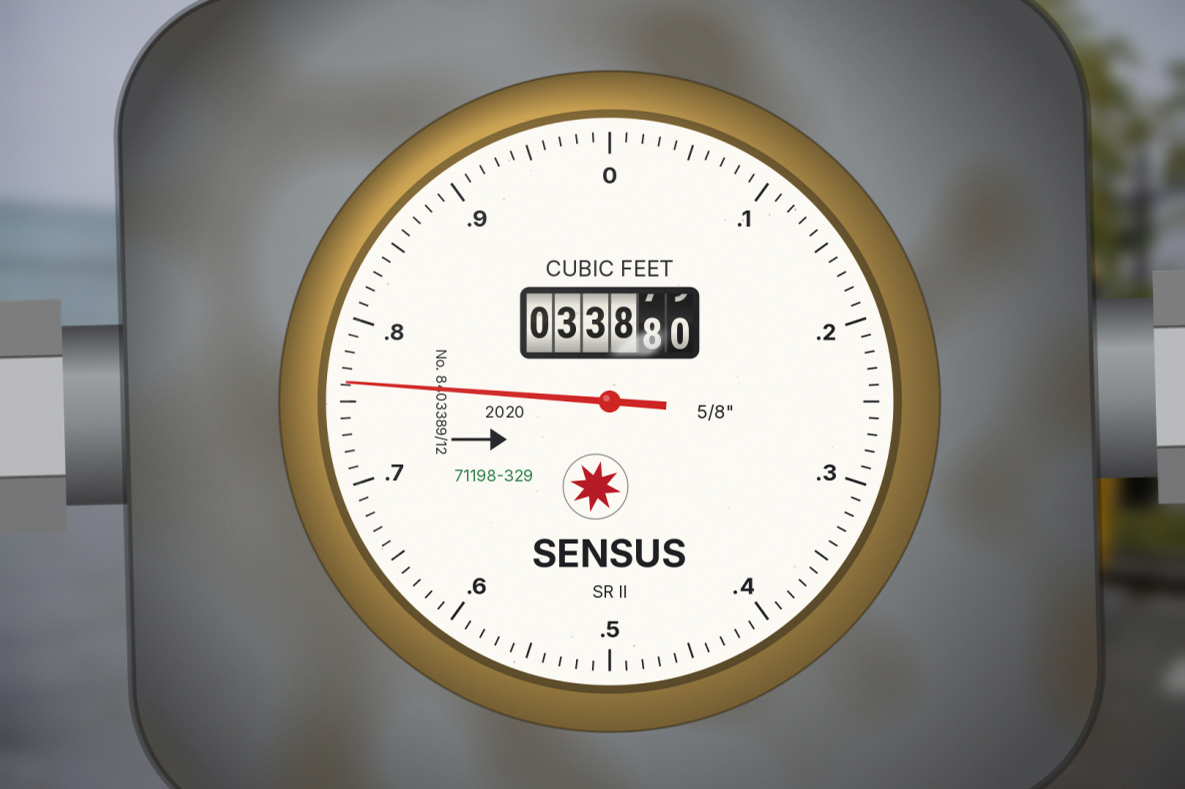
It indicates 33879.76
